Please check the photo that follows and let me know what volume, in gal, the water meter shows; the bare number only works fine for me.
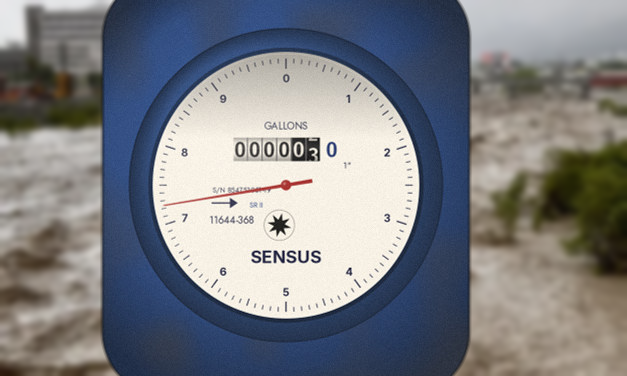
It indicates 27.2
